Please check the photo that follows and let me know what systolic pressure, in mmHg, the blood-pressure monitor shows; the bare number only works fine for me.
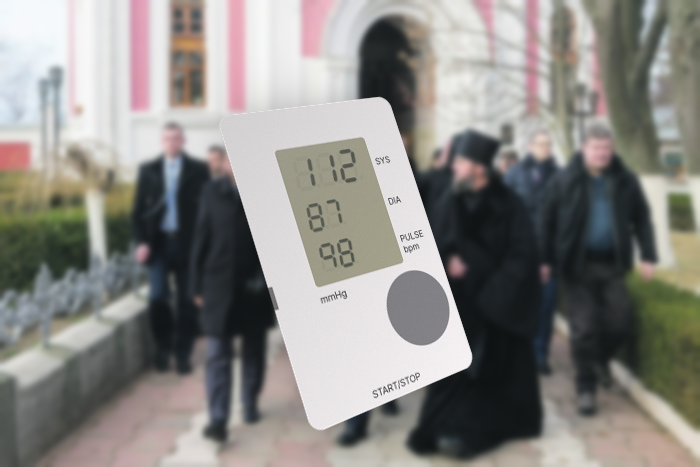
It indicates 112
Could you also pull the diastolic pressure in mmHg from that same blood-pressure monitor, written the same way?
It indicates 87
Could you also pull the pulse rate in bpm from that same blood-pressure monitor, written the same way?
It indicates 98
